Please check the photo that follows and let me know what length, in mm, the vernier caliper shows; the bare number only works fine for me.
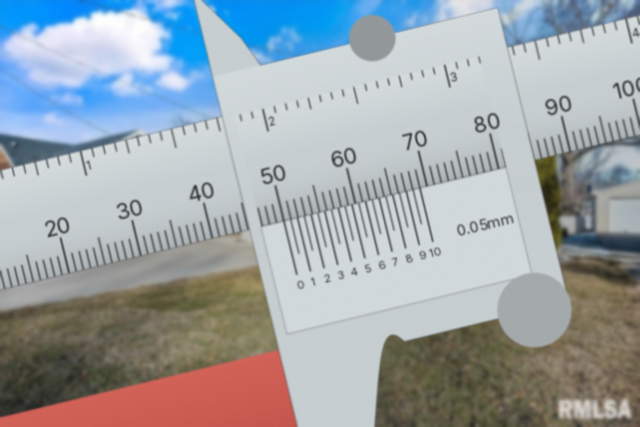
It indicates 50.0
